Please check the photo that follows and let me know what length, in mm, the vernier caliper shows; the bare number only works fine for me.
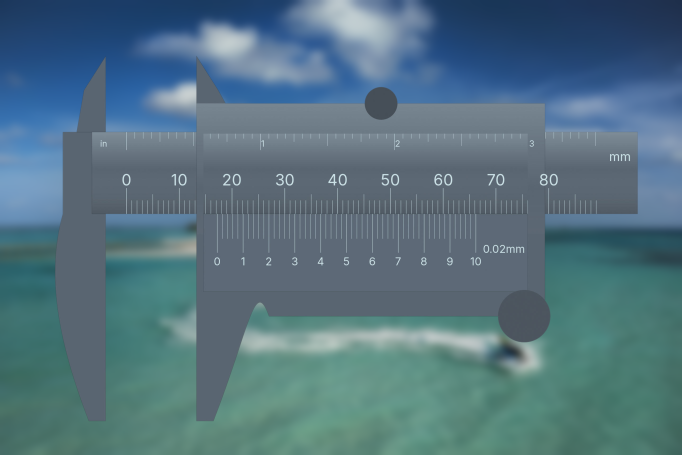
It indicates 17.2
